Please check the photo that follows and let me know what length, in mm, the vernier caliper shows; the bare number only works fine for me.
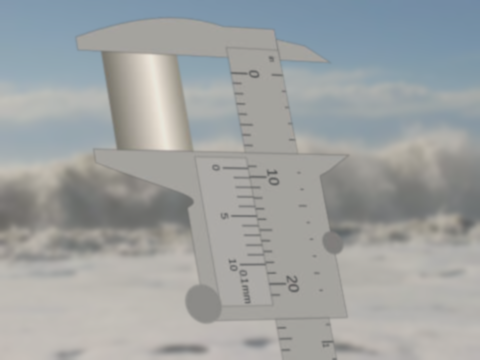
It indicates 9.2
